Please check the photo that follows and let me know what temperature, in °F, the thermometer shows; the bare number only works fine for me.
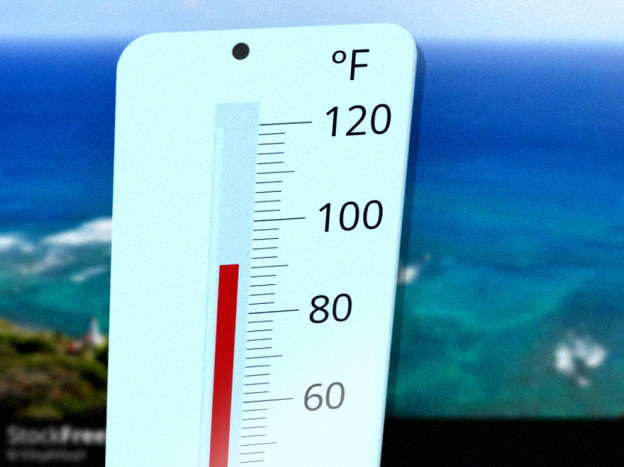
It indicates 91
